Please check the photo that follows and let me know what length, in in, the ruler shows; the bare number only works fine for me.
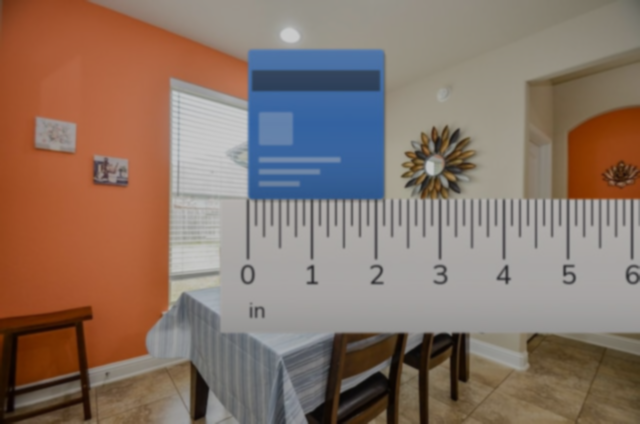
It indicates 2.125
